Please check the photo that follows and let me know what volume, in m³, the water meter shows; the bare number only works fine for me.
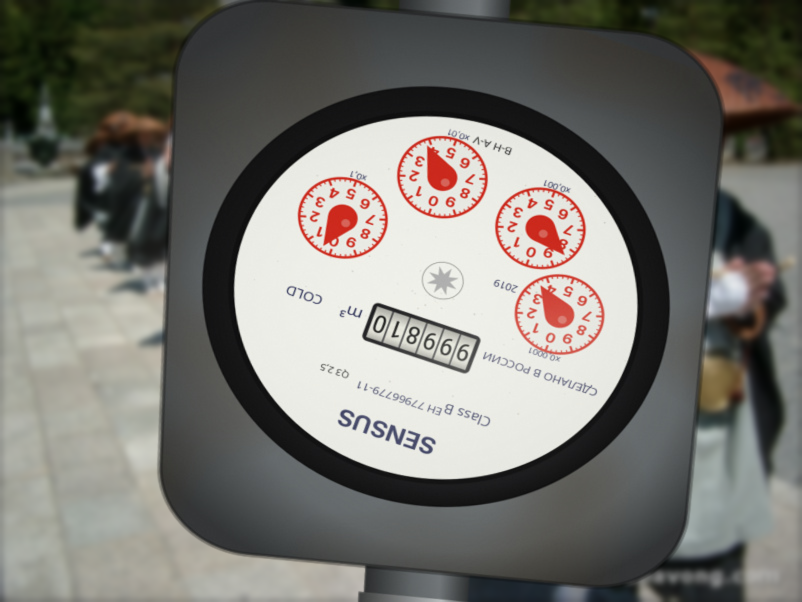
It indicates 999810.0383
